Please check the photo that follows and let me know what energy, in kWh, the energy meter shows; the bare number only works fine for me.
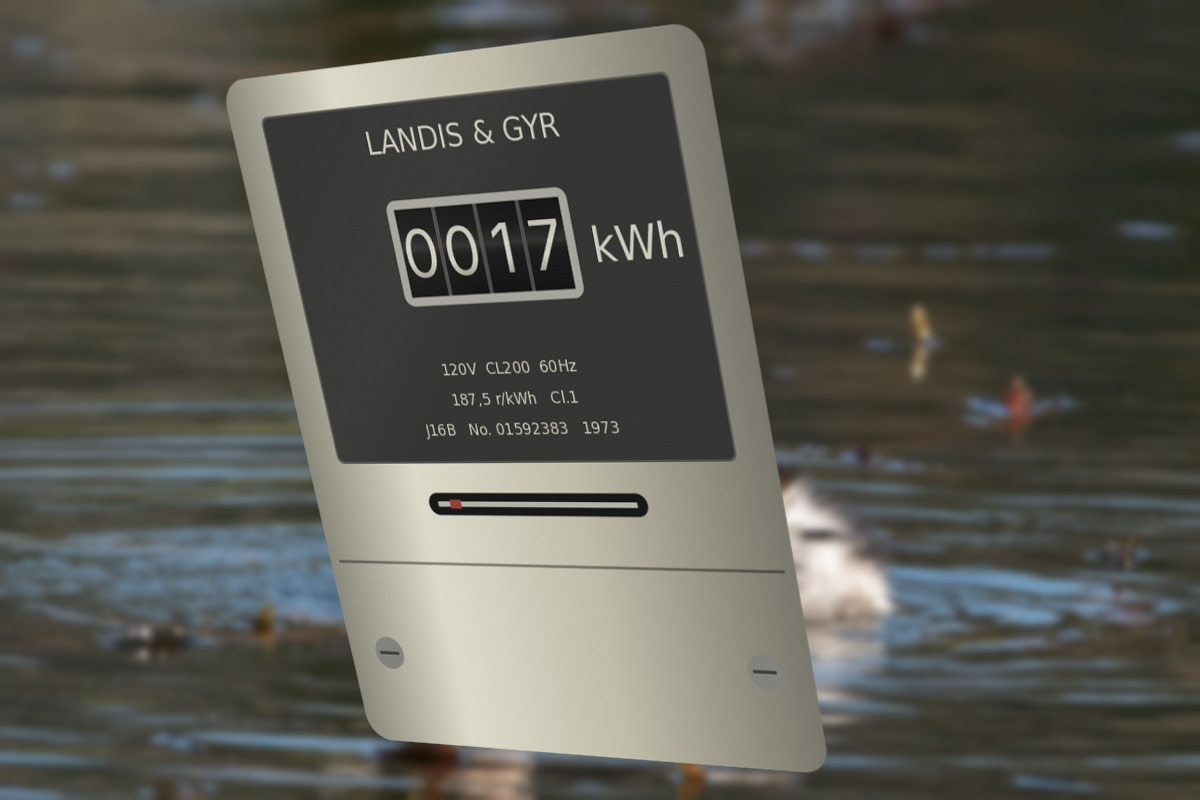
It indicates 17
